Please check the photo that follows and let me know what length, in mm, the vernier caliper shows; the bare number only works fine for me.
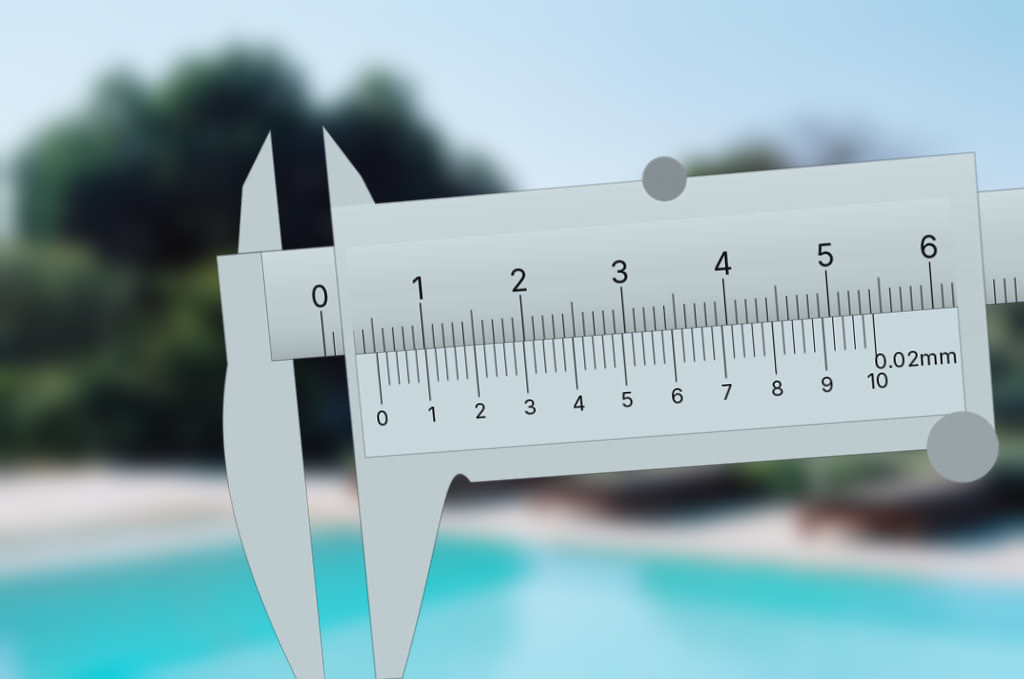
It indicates 5.2
